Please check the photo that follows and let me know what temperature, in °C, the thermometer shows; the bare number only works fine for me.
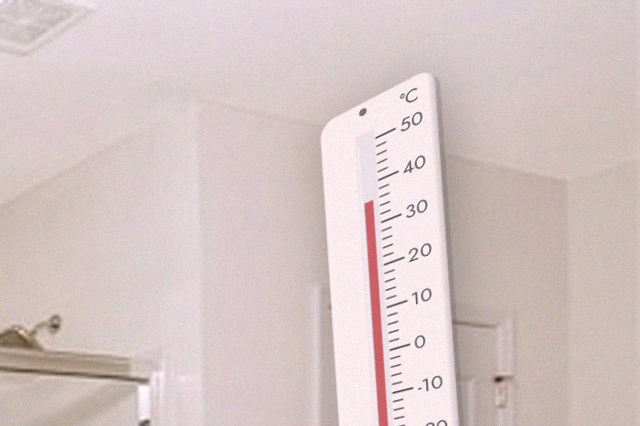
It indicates 36
